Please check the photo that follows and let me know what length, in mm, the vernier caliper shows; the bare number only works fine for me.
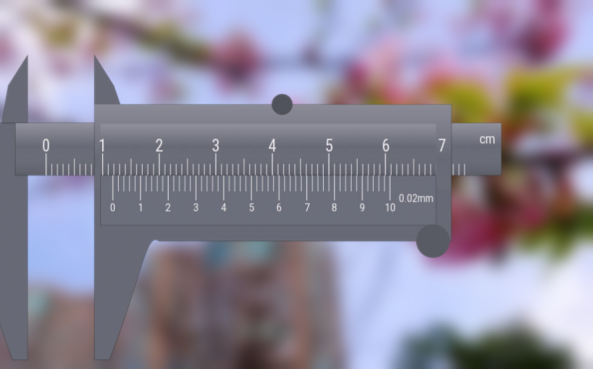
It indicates 11.8
